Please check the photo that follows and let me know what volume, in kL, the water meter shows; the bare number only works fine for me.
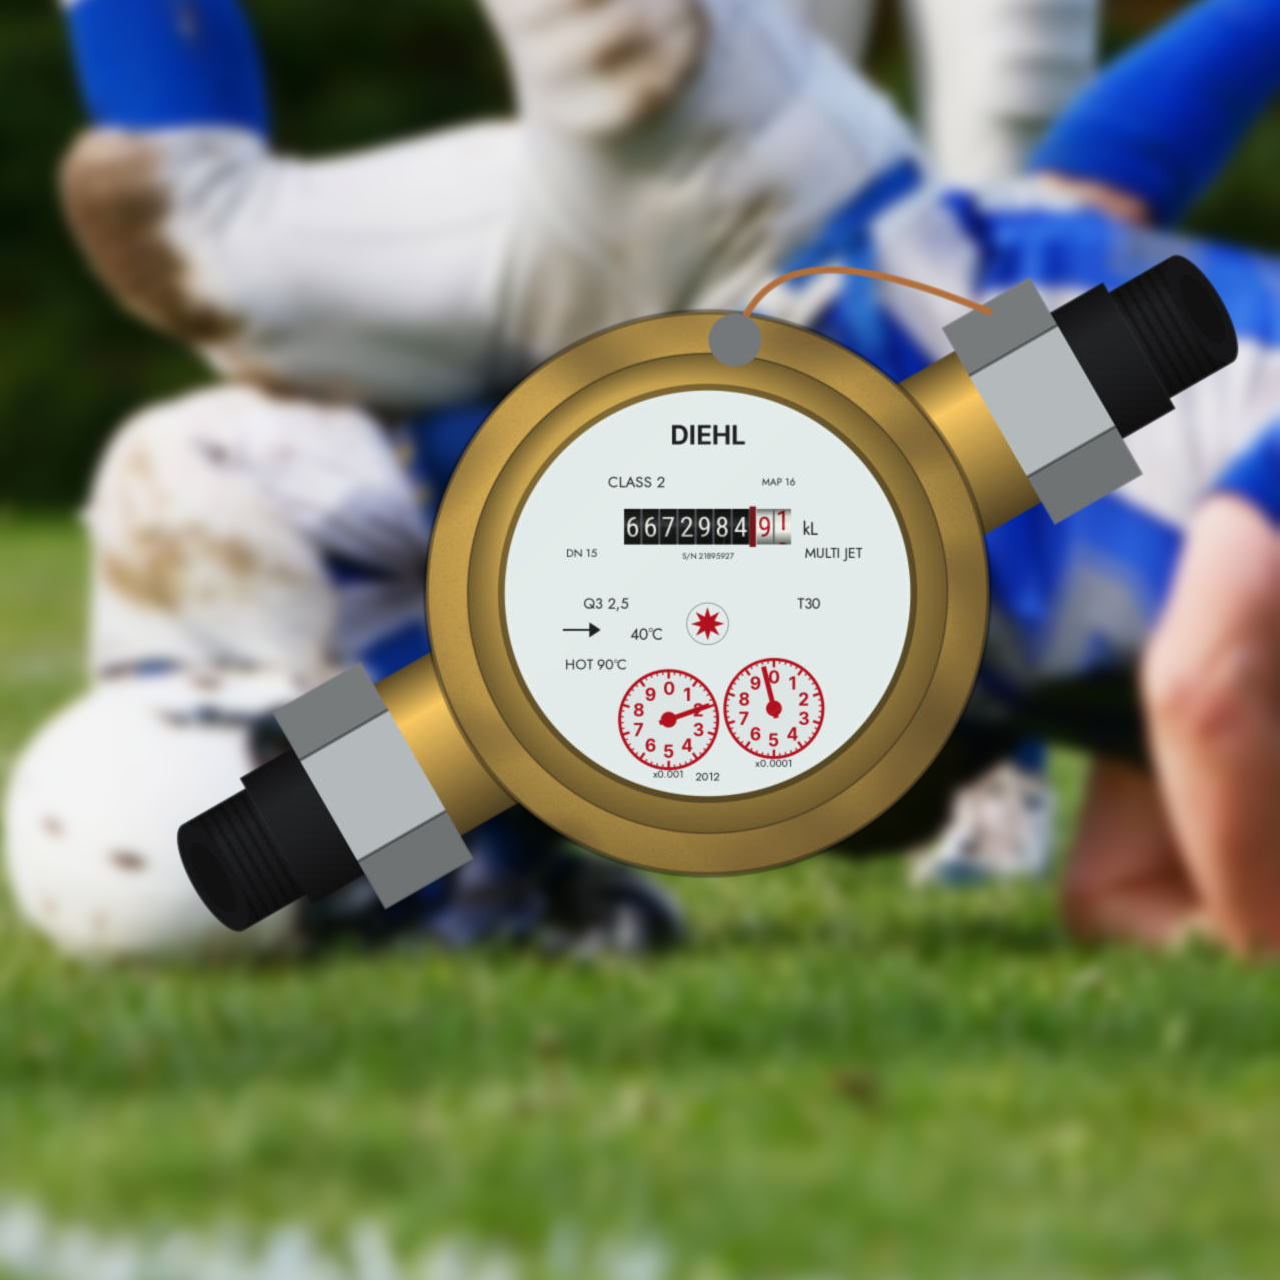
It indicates 6672984.9119
